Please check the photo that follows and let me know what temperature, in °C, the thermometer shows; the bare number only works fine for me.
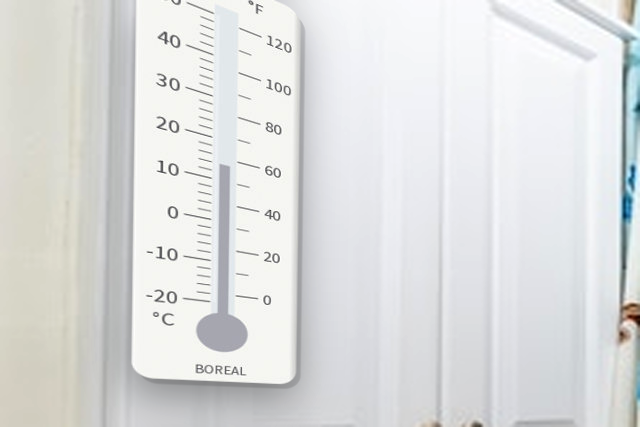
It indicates 14
